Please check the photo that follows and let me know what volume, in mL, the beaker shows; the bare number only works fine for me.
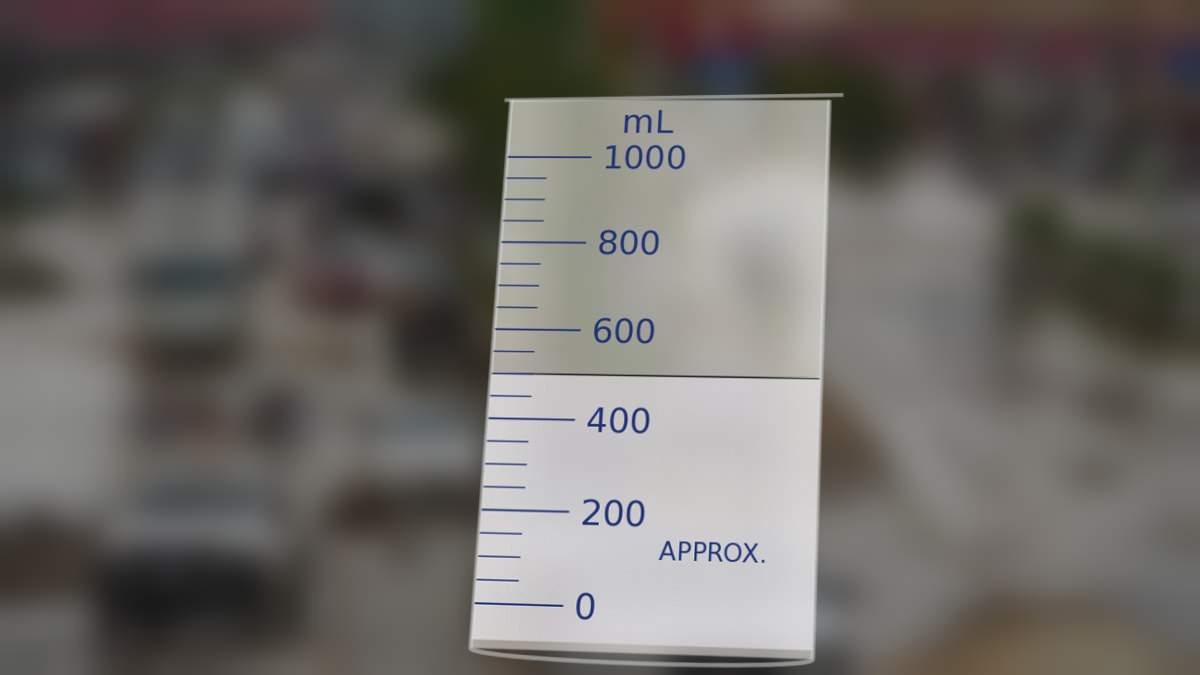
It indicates 500
